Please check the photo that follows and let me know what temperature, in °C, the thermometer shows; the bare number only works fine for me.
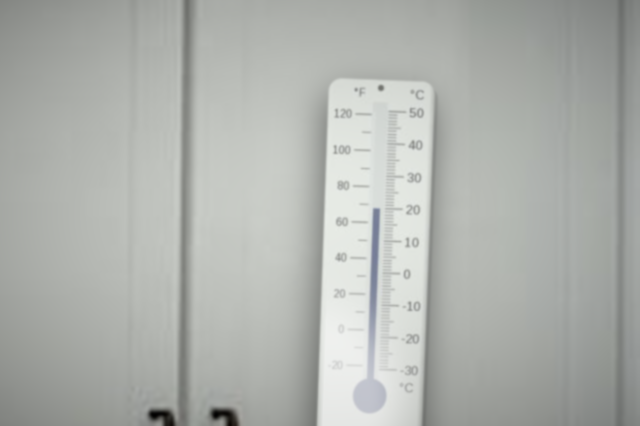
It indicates 20
